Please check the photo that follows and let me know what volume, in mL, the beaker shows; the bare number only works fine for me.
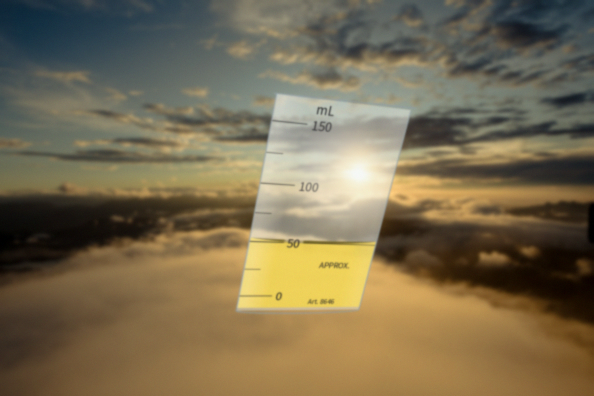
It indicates 50
